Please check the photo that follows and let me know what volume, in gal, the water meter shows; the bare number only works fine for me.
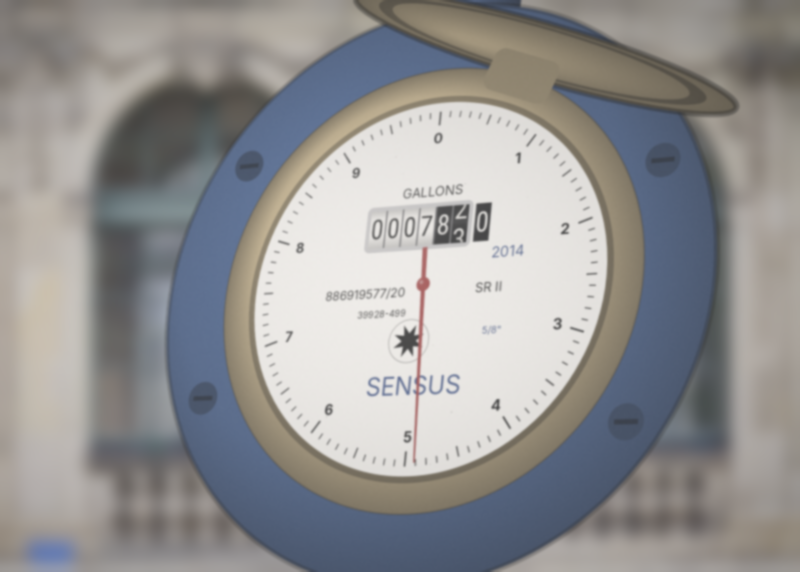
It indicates 7824.9
